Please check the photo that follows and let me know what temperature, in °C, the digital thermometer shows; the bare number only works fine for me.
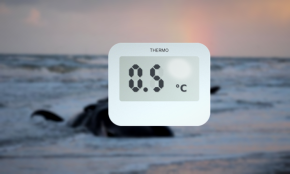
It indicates 0.5
